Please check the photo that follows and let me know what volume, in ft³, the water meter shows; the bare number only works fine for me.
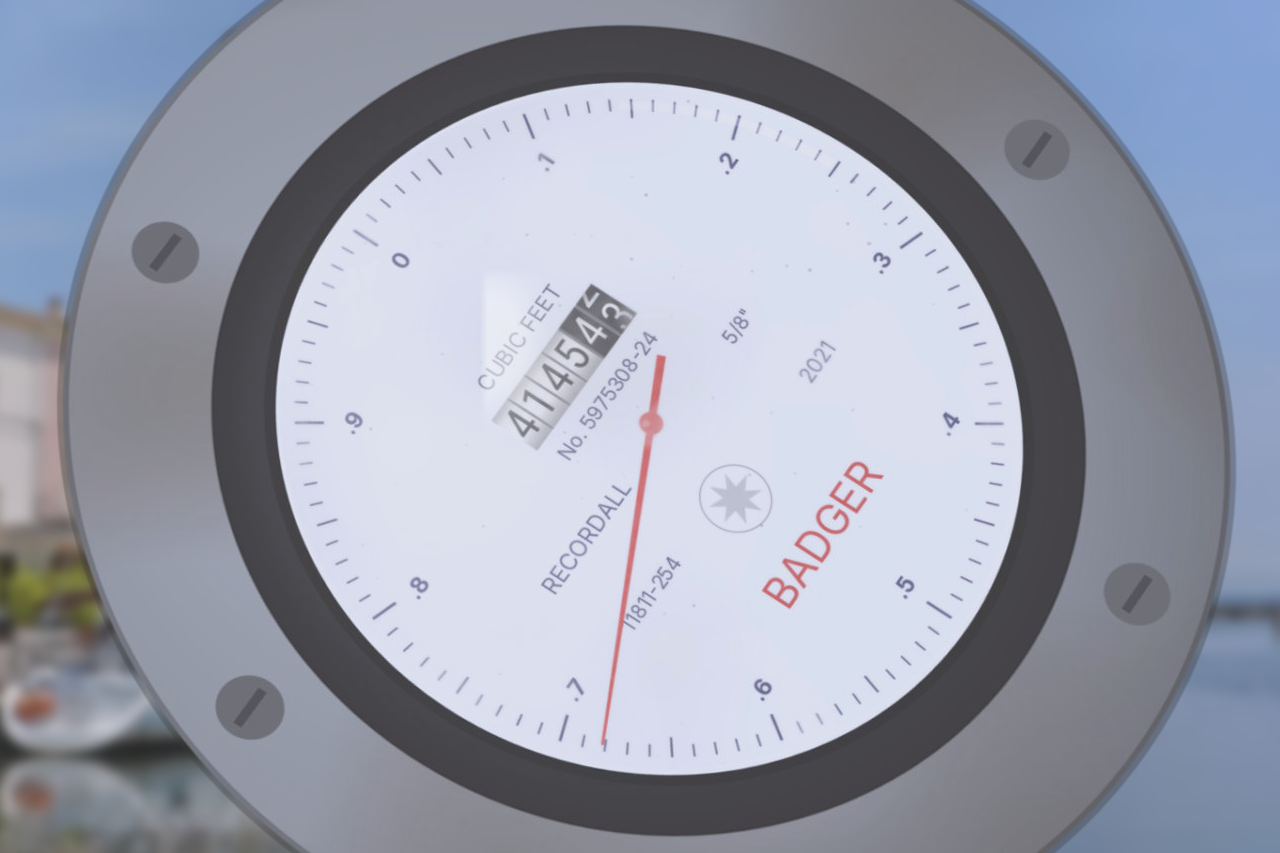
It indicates 414542.68
